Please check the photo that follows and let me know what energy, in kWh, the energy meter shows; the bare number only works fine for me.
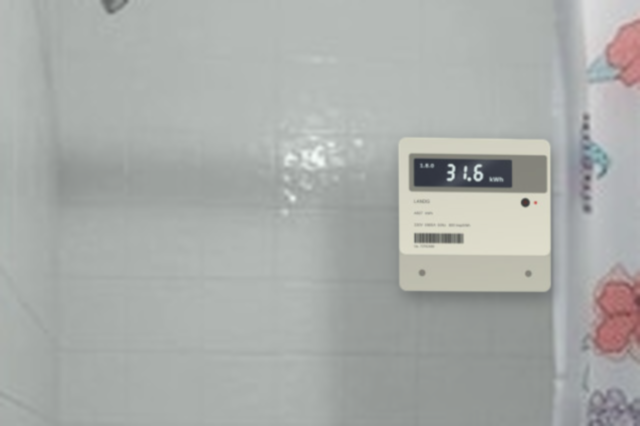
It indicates 31.6
